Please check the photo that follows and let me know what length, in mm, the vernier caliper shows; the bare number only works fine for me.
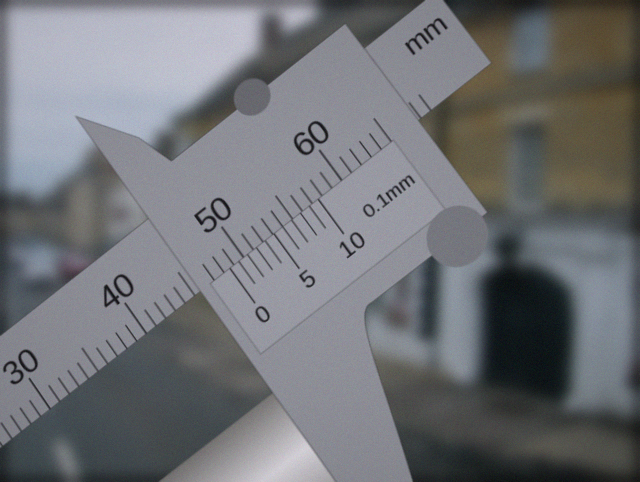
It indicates 48.6
